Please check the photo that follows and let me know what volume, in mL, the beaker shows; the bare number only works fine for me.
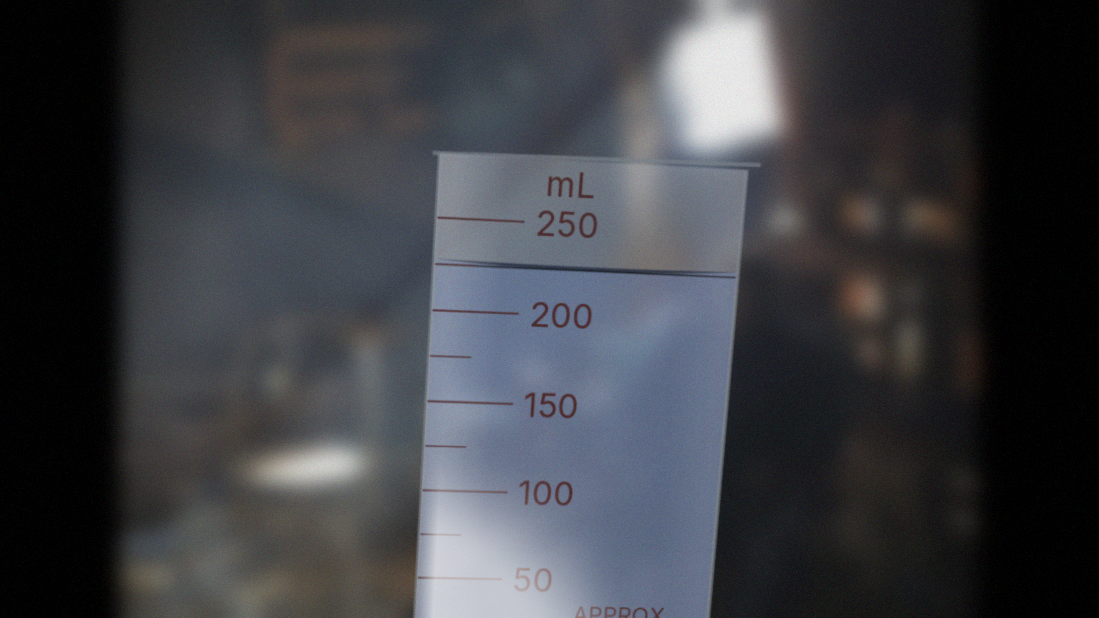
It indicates 225
